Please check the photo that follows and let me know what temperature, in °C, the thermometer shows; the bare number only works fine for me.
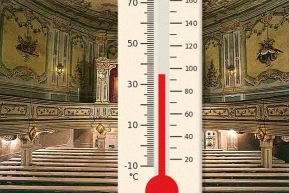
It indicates 35
